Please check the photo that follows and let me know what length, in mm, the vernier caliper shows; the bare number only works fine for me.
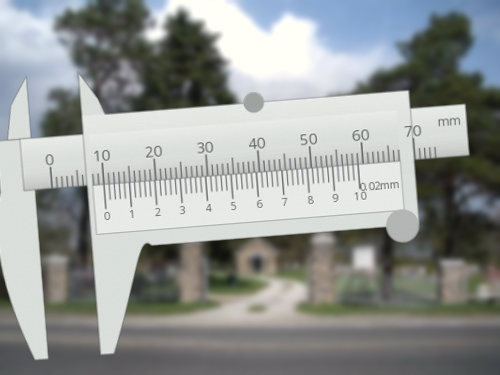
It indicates 10.0
